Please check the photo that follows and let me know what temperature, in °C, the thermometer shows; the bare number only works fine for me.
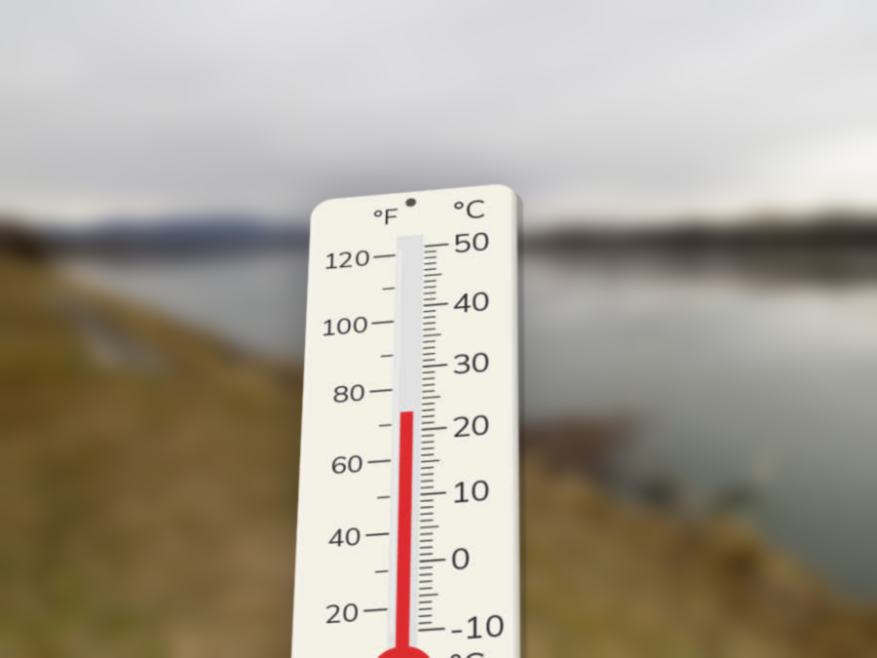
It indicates 23
